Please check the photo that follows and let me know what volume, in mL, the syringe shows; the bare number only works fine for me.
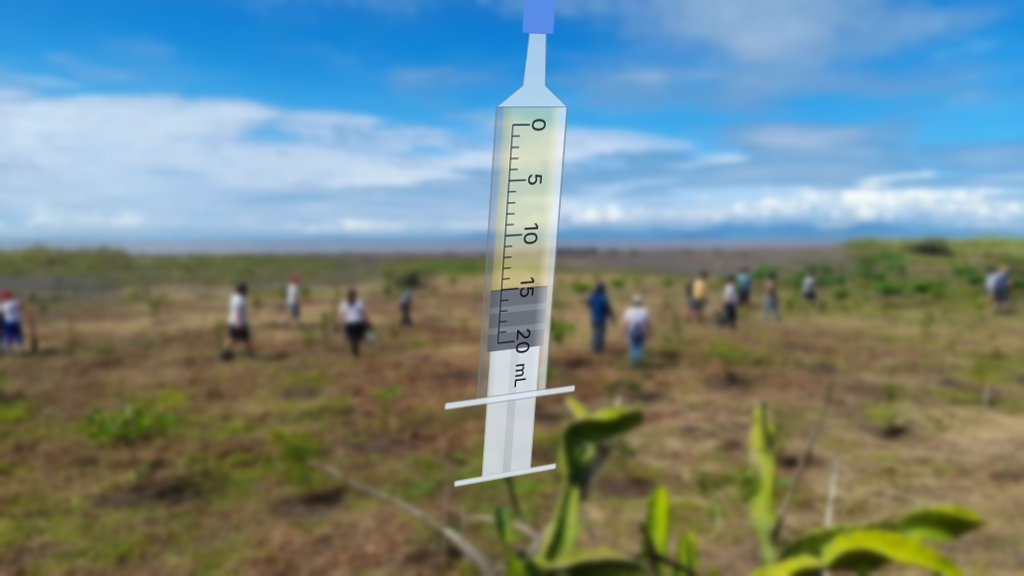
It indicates 15
